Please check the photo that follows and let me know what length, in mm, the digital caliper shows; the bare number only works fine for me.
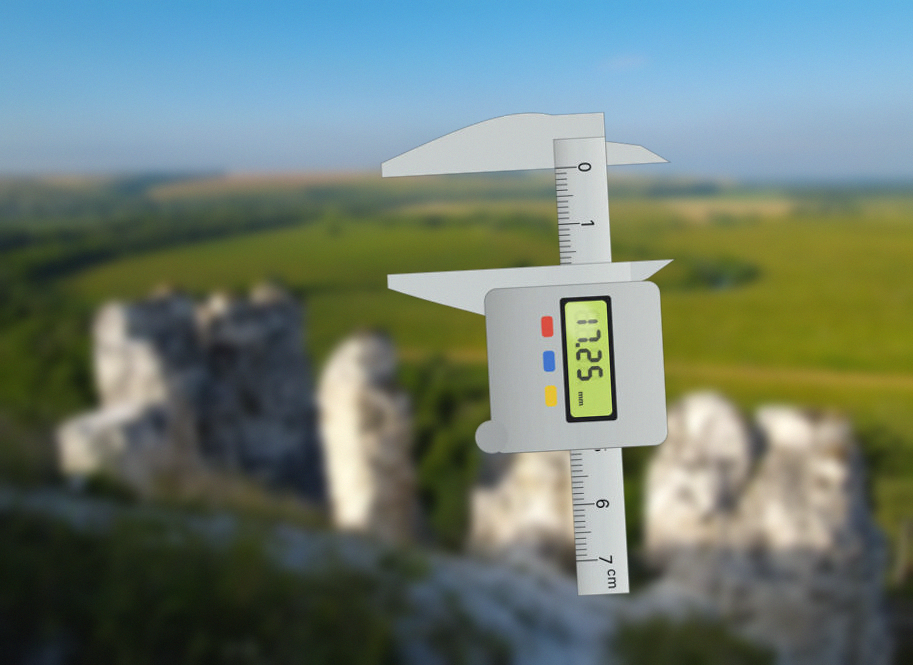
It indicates 17.25
